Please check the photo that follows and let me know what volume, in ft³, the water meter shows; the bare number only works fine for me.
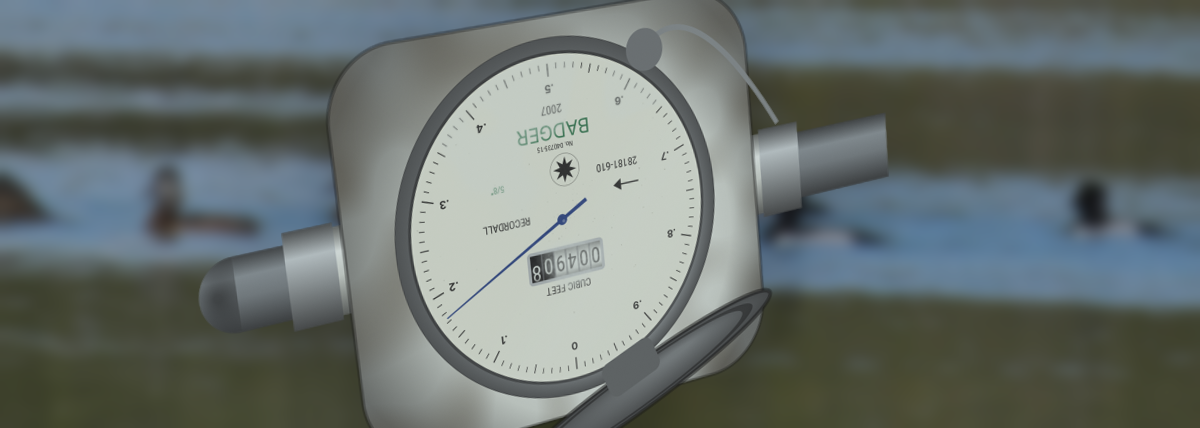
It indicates 4908.17
